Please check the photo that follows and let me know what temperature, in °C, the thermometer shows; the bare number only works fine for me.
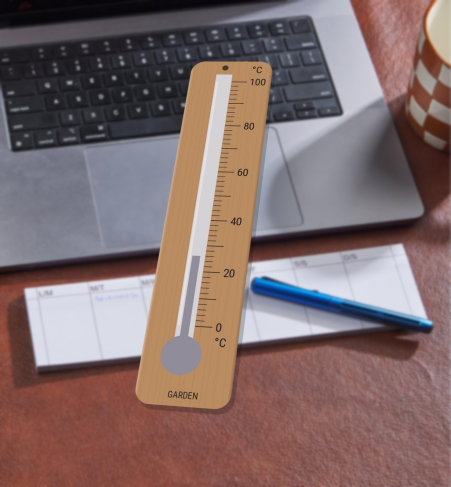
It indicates 26
